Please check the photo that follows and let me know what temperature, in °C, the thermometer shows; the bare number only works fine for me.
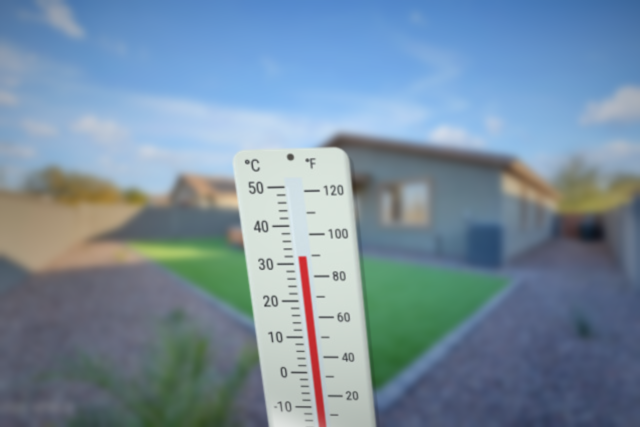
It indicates 32
